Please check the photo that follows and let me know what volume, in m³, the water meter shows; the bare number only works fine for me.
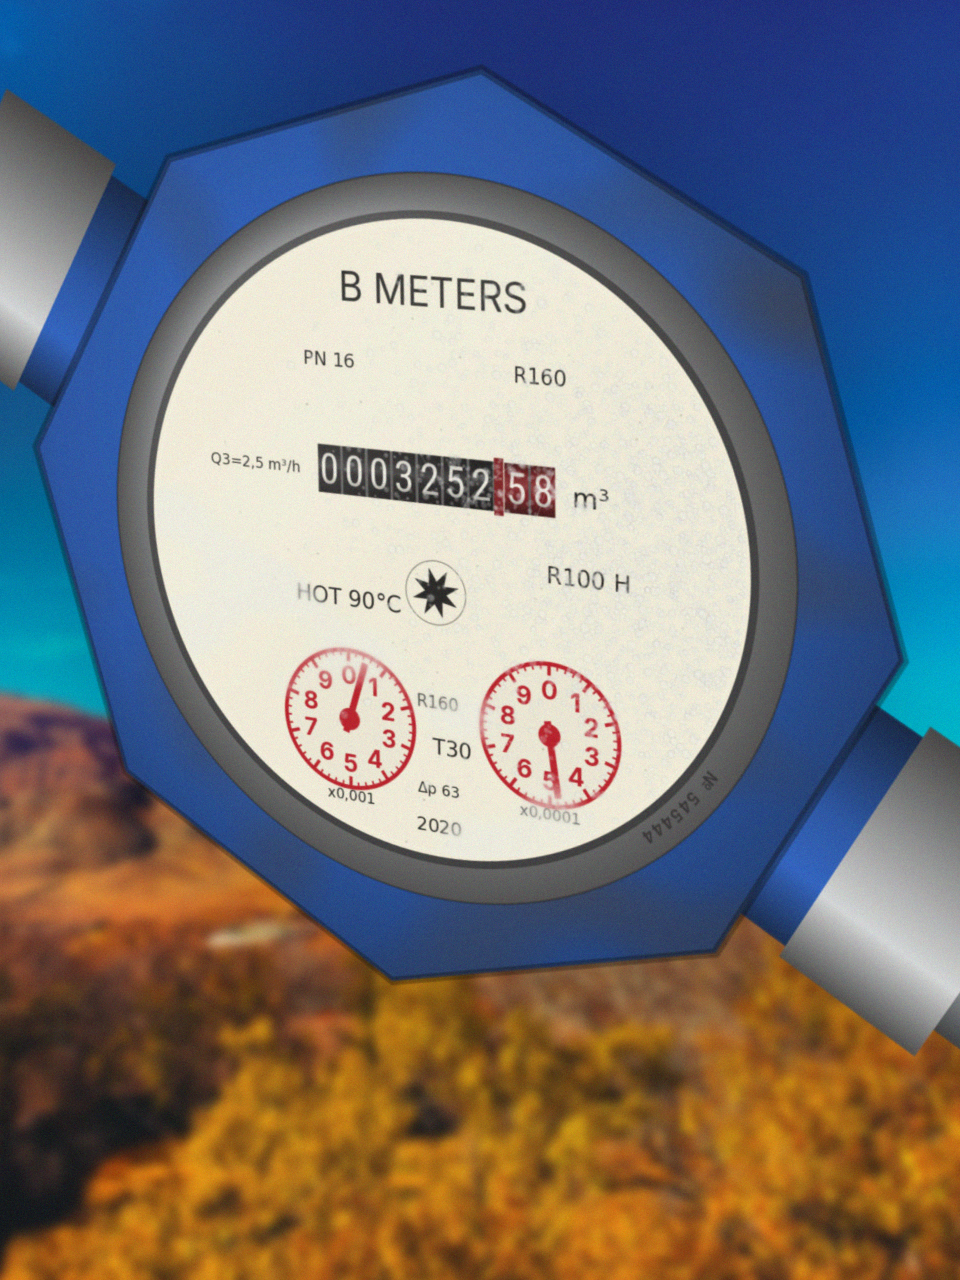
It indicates 3252.5804
